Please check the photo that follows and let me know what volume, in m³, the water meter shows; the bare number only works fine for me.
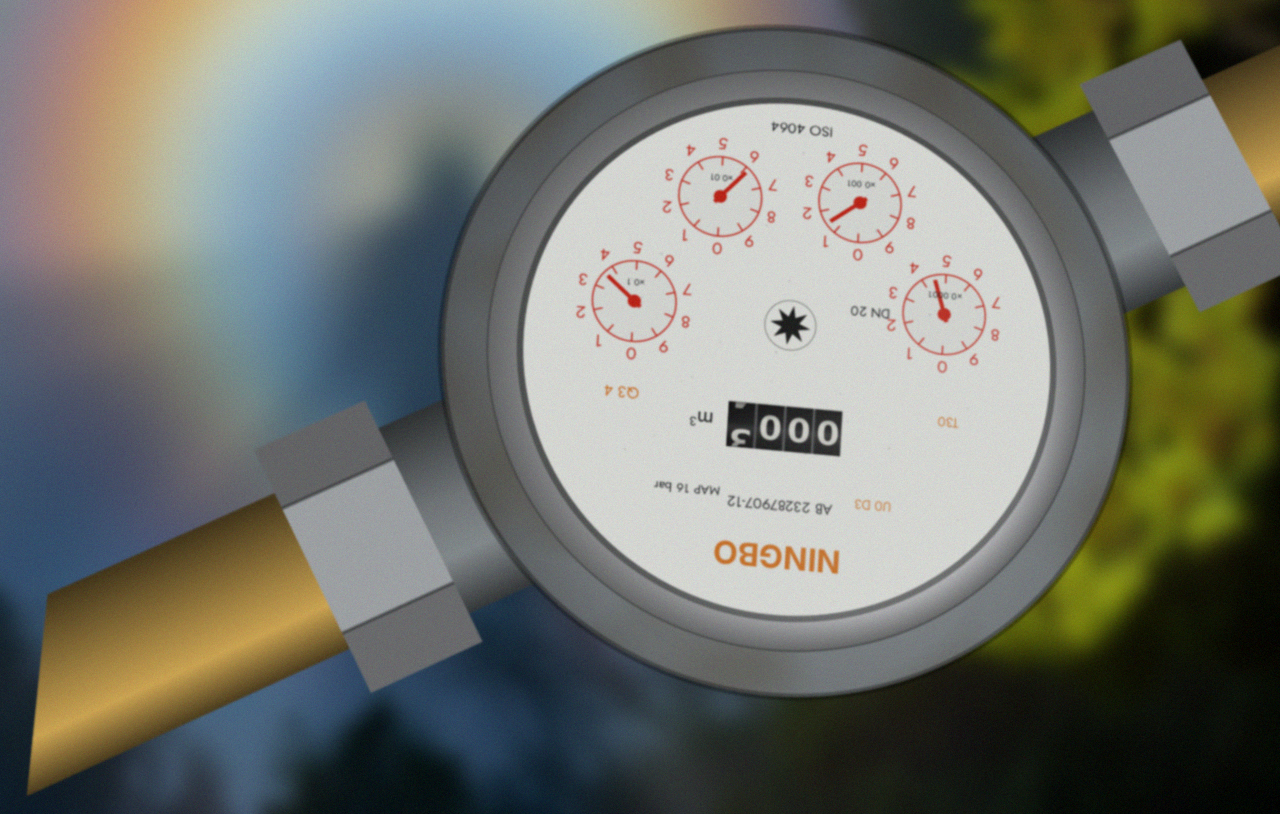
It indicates 3.3614
